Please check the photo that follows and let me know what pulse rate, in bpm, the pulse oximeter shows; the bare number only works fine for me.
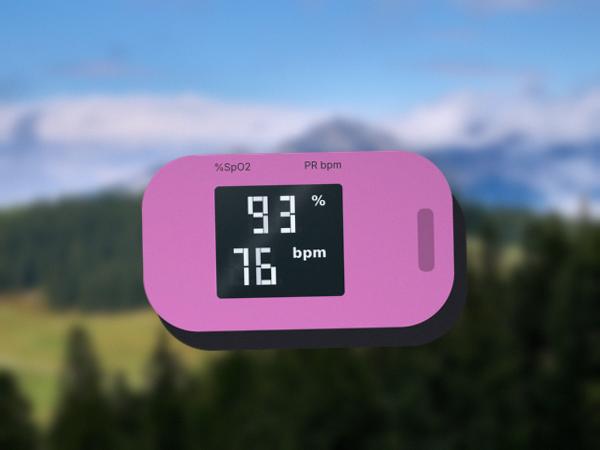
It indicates 76
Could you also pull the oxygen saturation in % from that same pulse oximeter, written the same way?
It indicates 93
